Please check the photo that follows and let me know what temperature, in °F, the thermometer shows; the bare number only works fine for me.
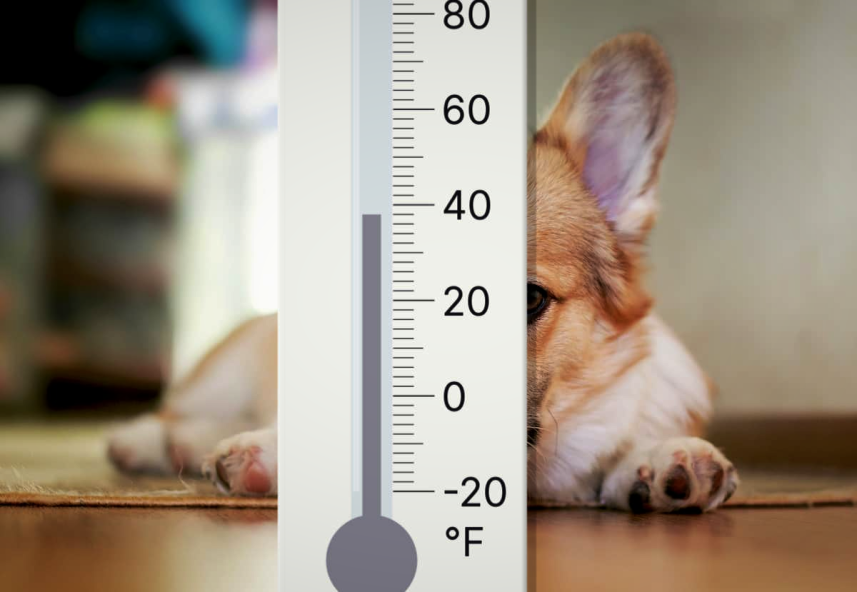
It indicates 38
